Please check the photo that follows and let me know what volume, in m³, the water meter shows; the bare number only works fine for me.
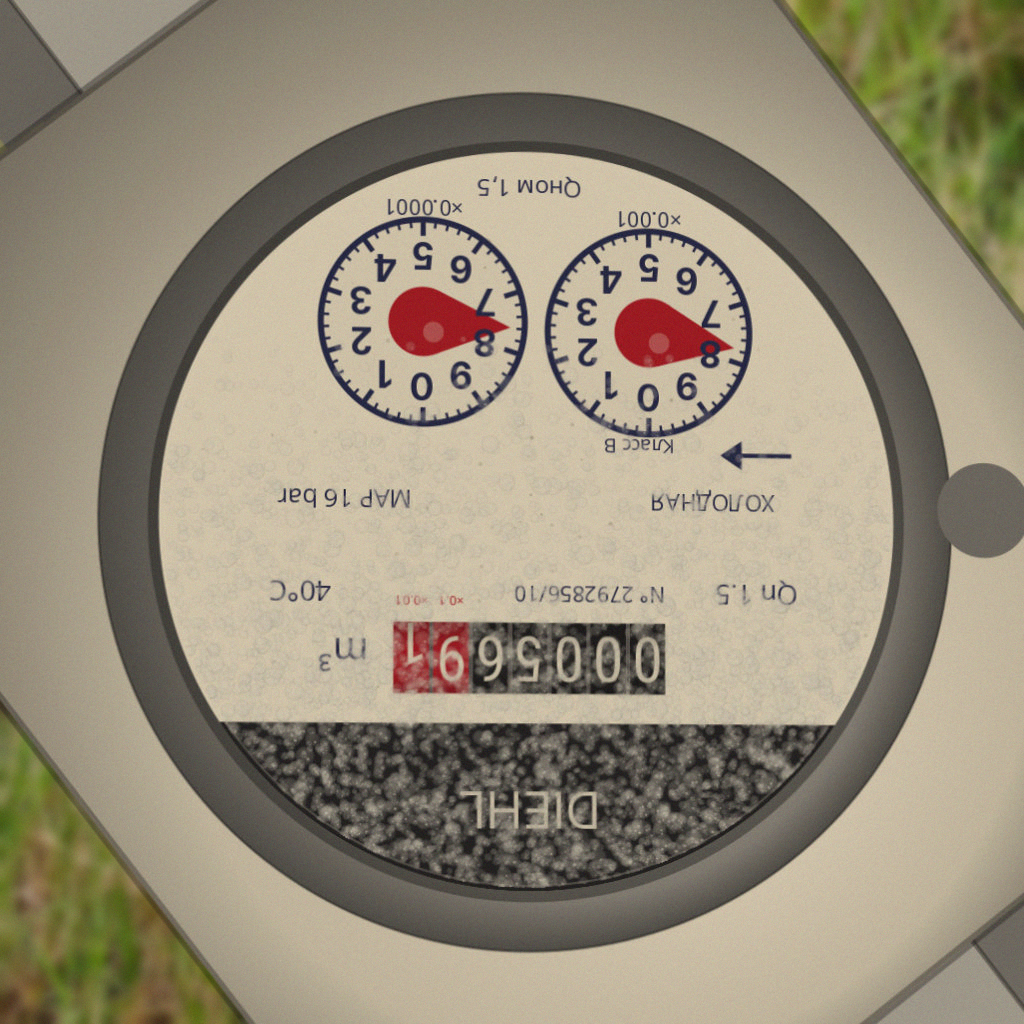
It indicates 56.9077
